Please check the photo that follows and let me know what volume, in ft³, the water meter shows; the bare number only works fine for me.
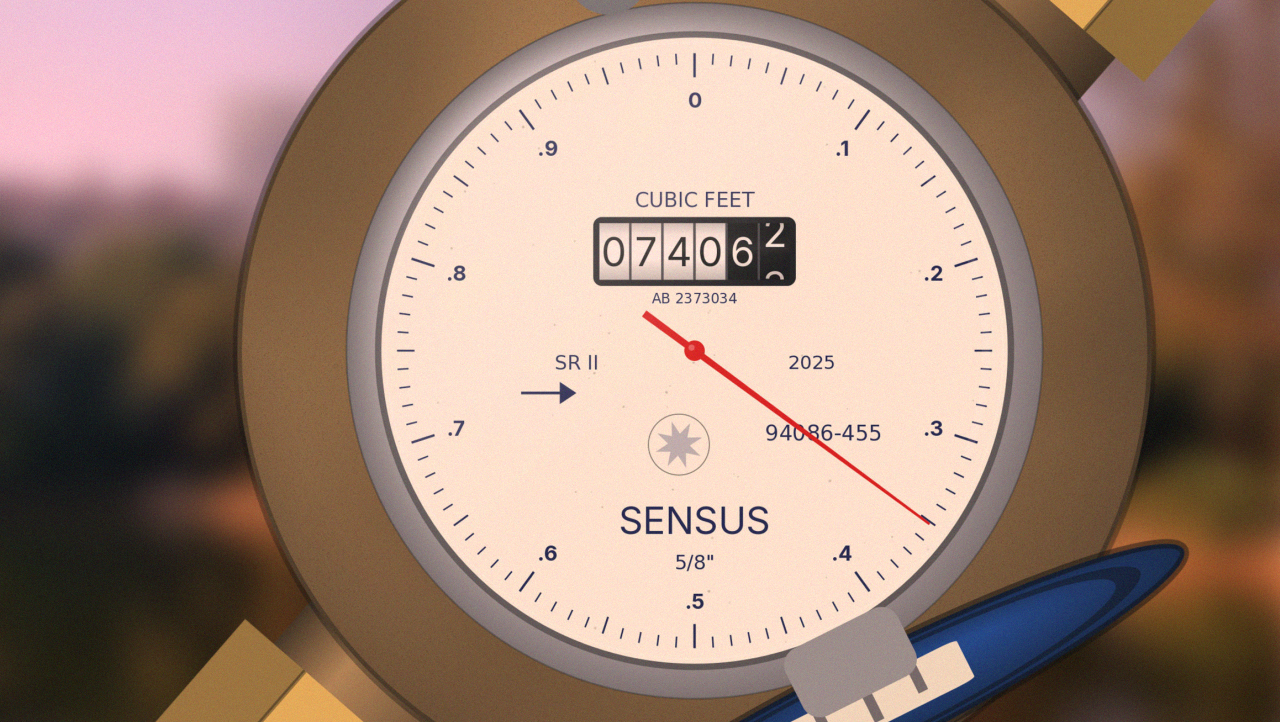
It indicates 74062.35
